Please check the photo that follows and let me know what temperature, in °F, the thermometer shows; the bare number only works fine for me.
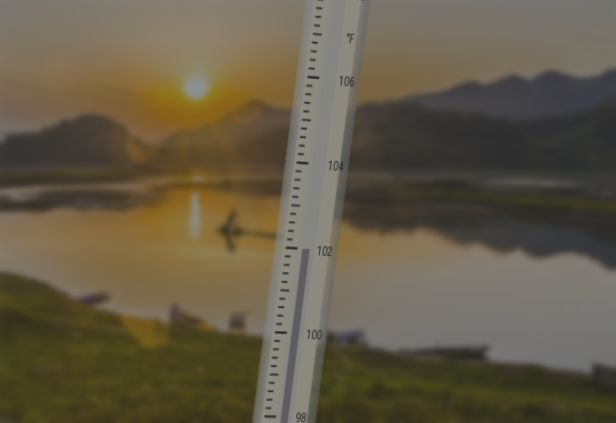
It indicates 102
